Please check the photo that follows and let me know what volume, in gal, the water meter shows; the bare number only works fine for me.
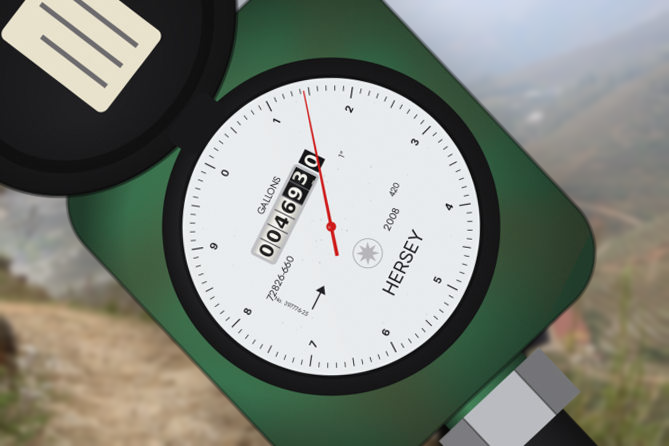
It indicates 46931.4
